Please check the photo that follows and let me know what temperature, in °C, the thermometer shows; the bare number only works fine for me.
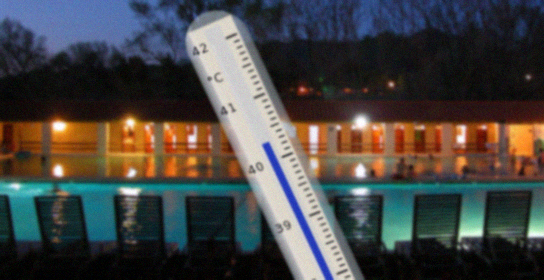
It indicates 40.3
